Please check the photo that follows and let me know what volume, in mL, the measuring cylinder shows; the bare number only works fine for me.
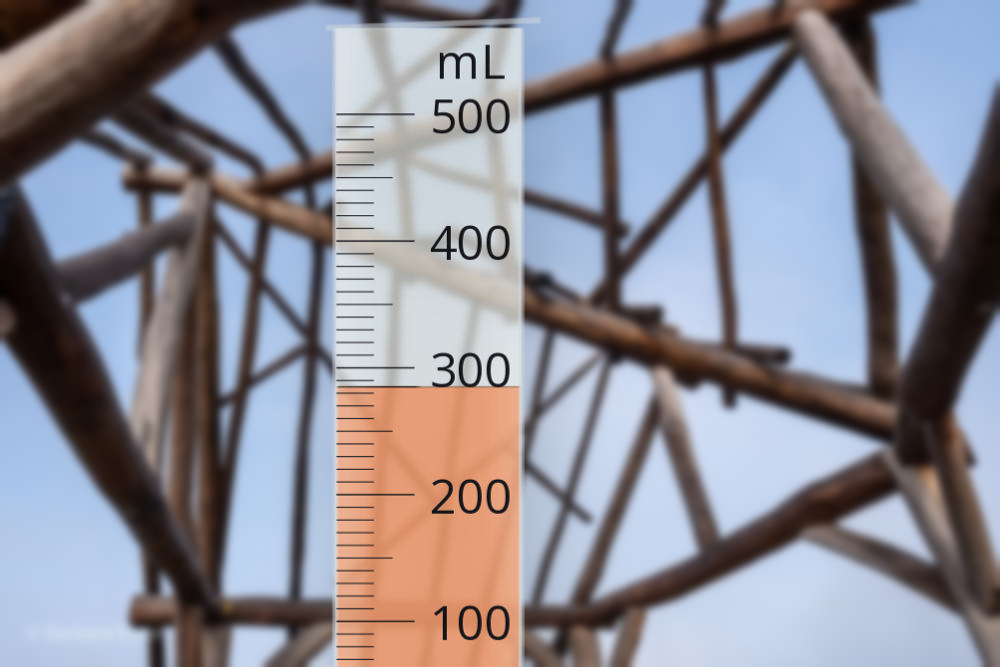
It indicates 285
